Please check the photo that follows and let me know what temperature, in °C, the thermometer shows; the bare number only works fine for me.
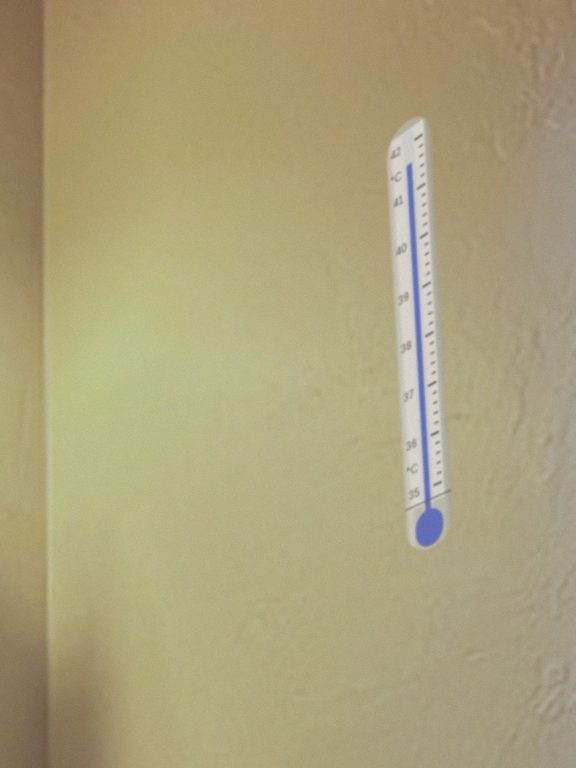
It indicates 41.6
